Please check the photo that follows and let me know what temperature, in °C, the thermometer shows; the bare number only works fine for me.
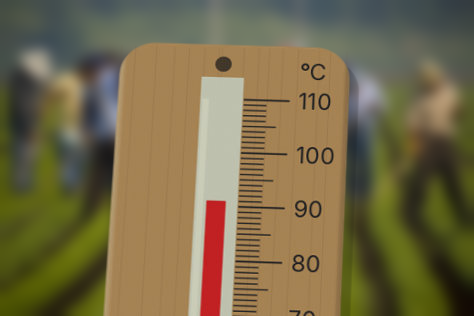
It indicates 91
